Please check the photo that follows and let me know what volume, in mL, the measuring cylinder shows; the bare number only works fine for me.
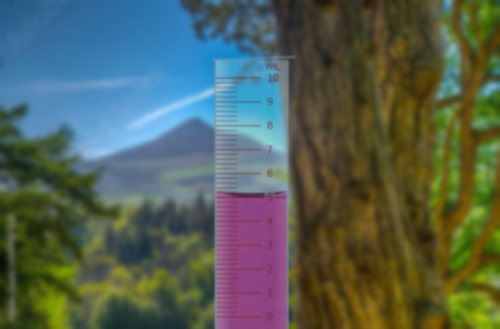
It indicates 5
